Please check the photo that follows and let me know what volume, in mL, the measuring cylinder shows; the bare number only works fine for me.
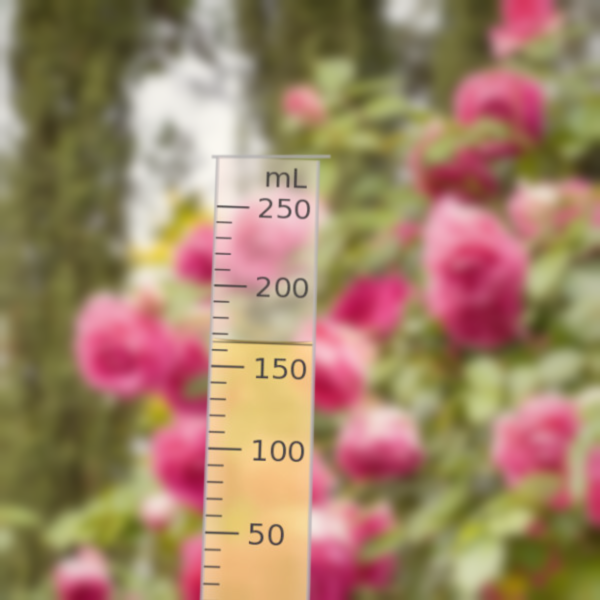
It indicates 165
